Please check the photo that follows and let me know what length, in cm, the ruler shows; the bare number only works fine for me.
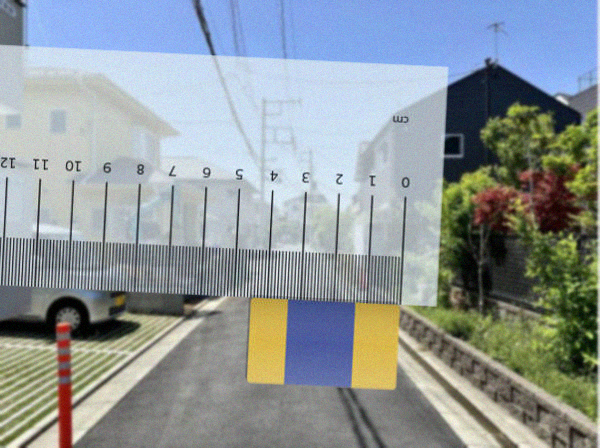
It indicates 4.5
